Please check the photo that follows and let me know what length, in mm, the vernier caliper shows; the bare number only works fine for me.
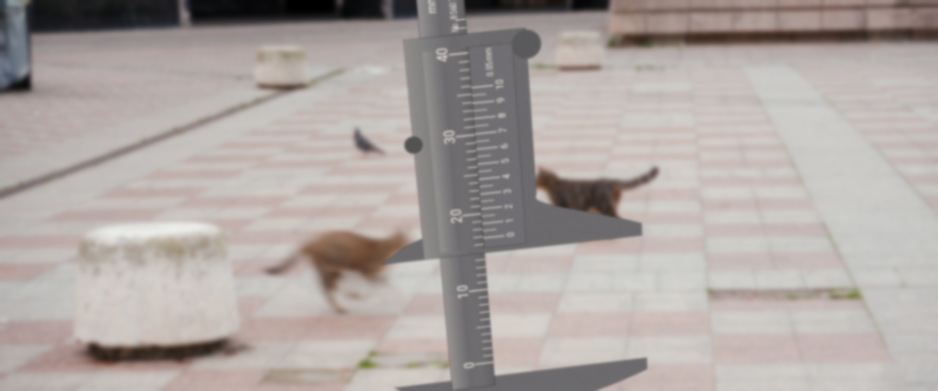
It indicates 16.8
